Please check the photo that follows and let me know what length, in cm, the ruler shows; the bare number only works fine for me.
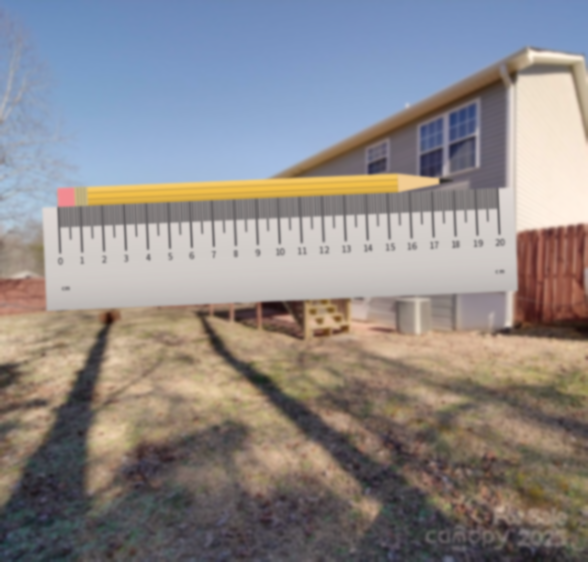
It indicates 18
